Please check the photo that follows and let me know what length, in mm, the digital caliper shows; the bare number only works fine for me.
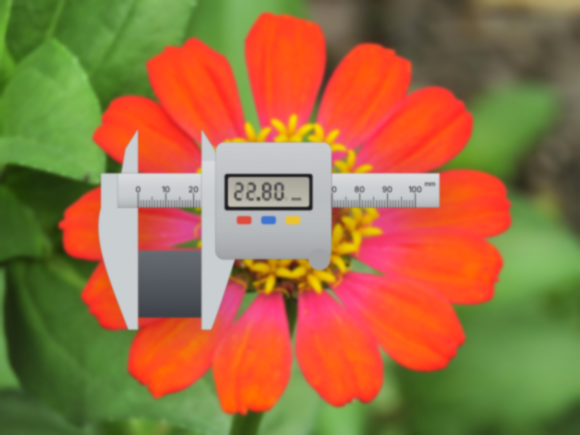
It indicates 22.80
